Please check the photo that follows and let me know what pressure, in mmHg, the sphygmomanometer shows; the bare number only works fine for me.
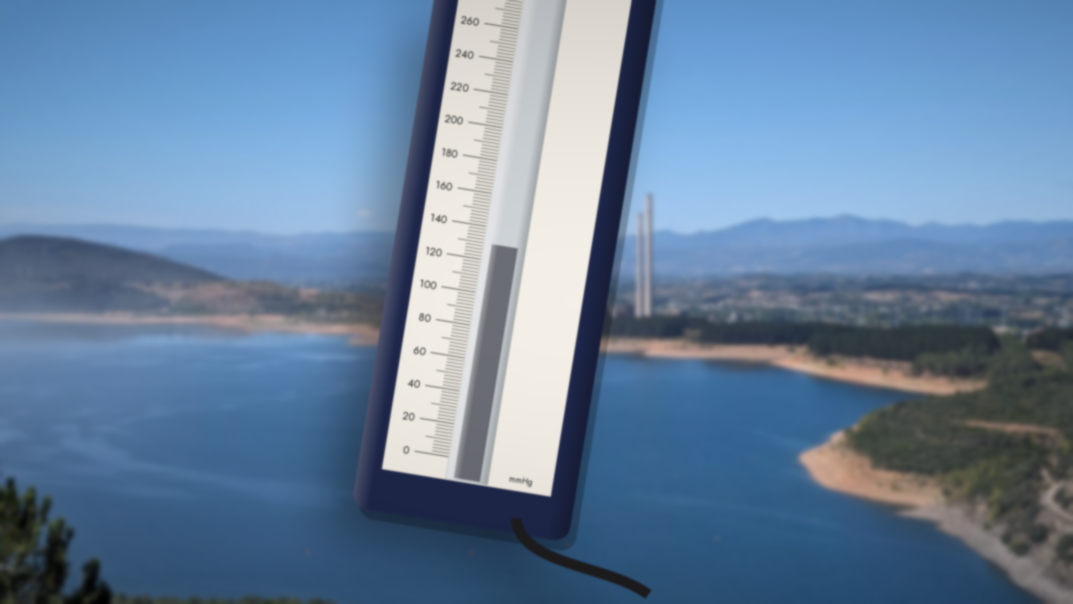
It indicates 130
